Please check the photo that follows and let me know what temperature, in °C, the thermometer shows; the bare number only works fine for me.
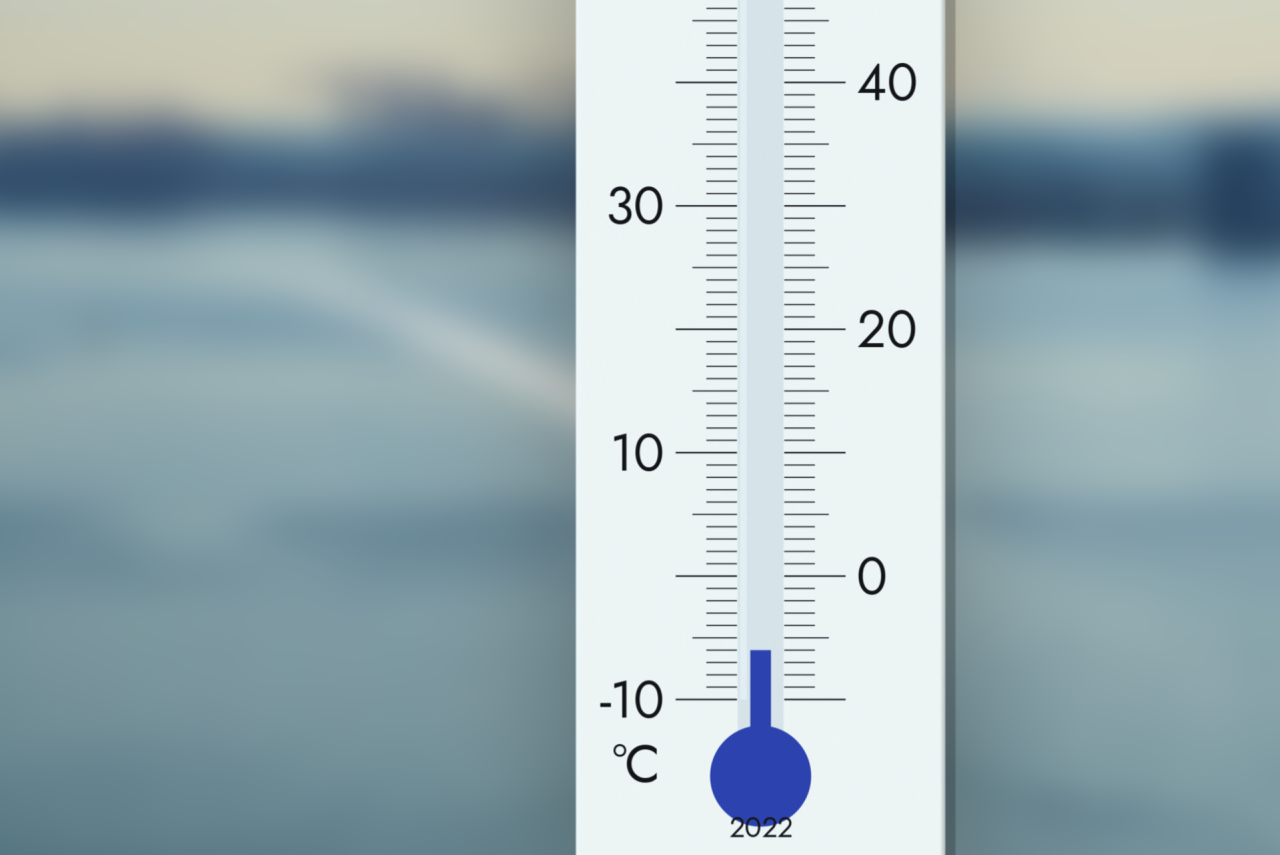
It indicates -6
